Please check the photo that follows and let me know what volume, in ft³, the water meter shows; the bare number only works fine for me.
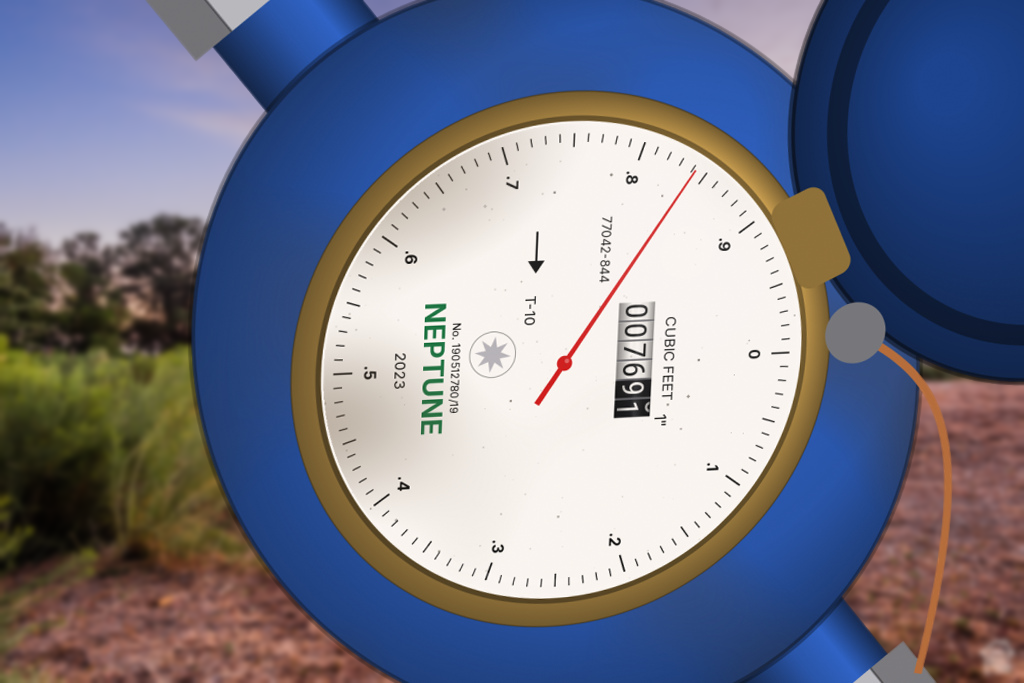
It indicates 7690.84
